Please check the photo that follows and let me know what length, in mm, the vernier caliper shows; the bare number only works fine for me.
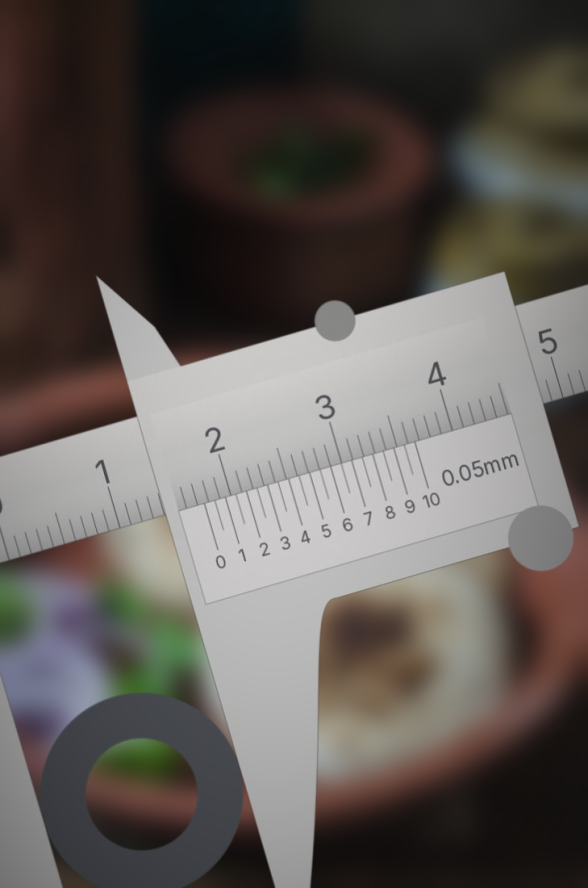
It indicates 17.6
